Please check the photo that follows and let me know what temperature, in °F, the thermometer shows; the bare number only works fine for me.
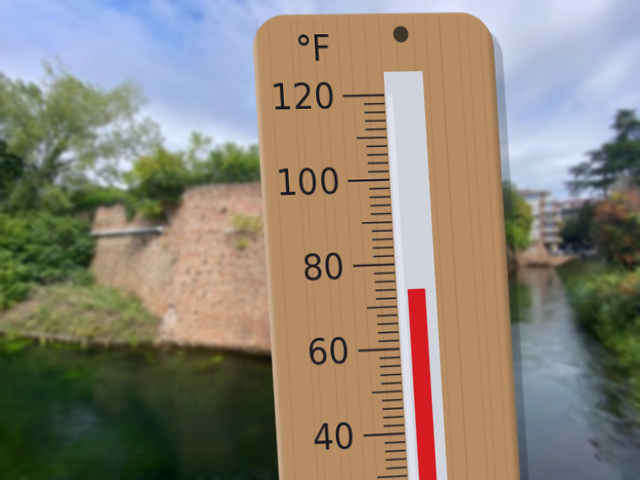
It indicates 74
